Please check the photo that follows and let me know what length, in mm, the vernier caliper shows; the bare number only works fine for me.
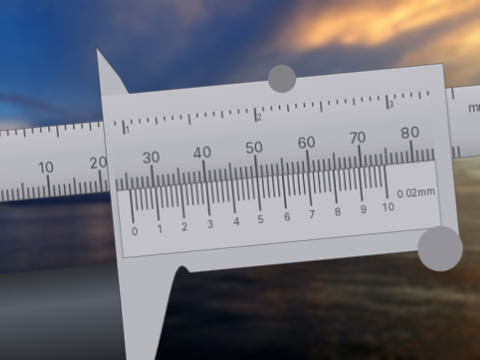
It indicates 25.5
